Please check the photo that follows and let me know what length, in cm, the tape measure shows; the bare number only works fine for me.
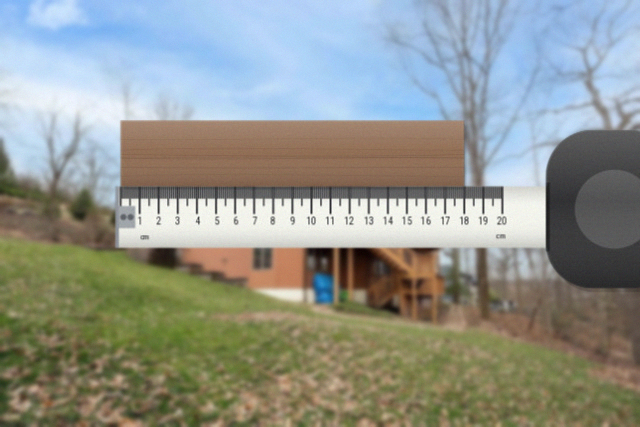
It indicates 18
